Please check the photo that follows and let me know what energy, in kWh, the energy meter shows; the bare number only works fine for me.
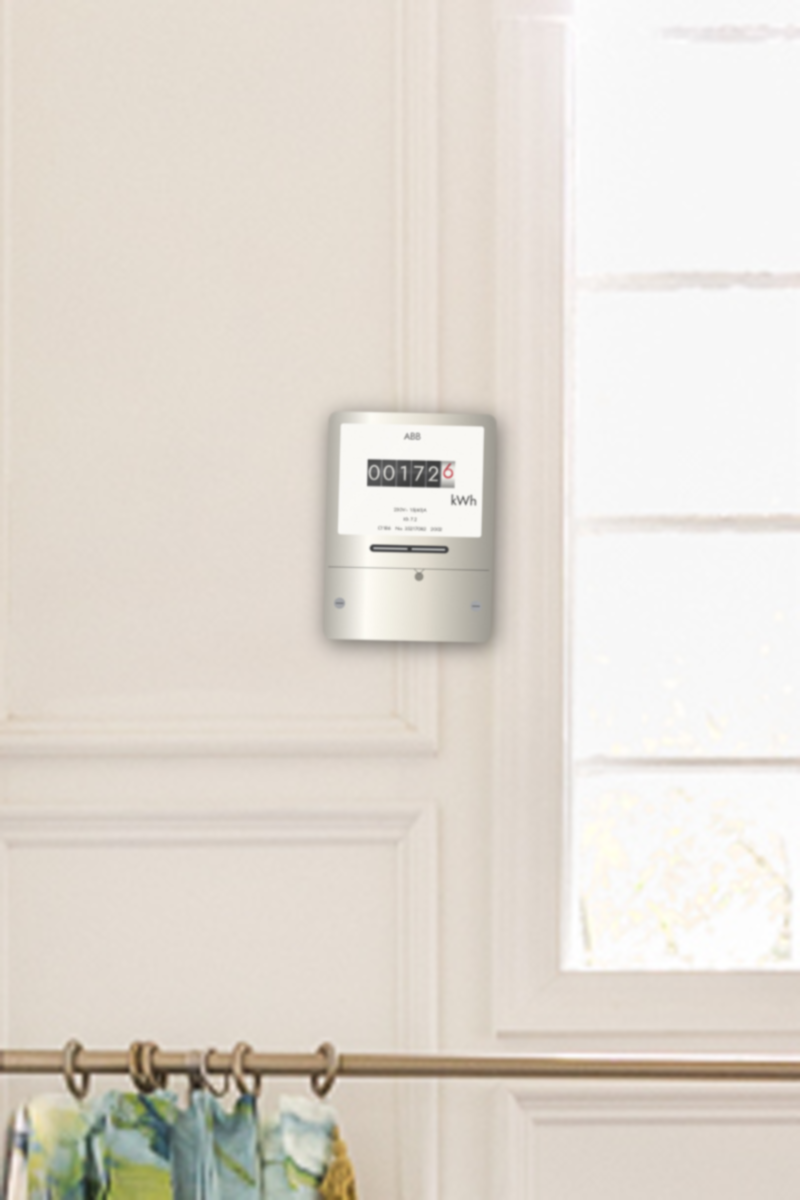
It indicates 172.6
